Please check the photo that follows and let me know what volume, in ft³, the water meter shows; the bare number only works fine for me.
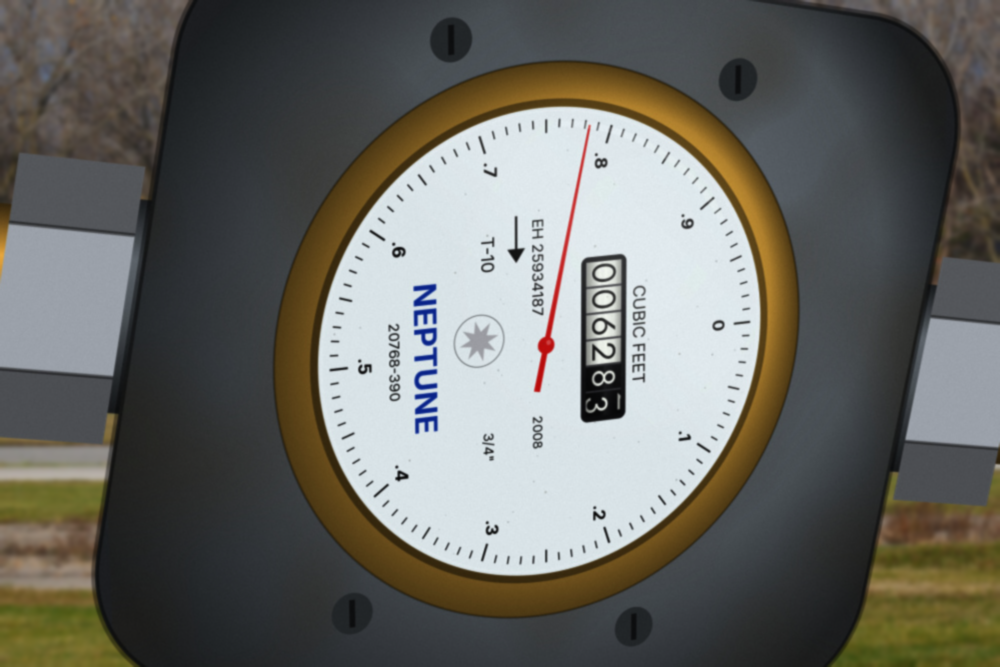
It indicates 6282.78
